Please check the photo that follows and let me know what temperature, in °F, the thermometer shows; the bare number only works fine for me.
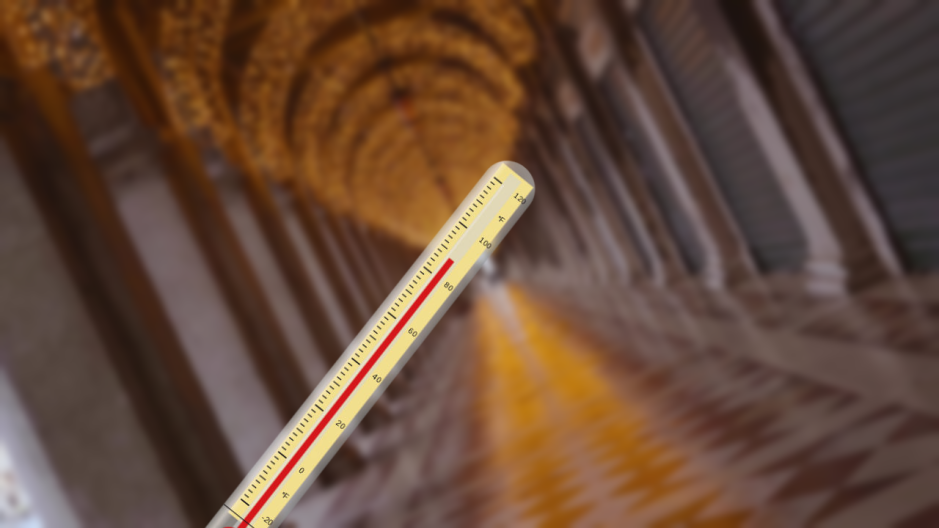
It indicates 88
